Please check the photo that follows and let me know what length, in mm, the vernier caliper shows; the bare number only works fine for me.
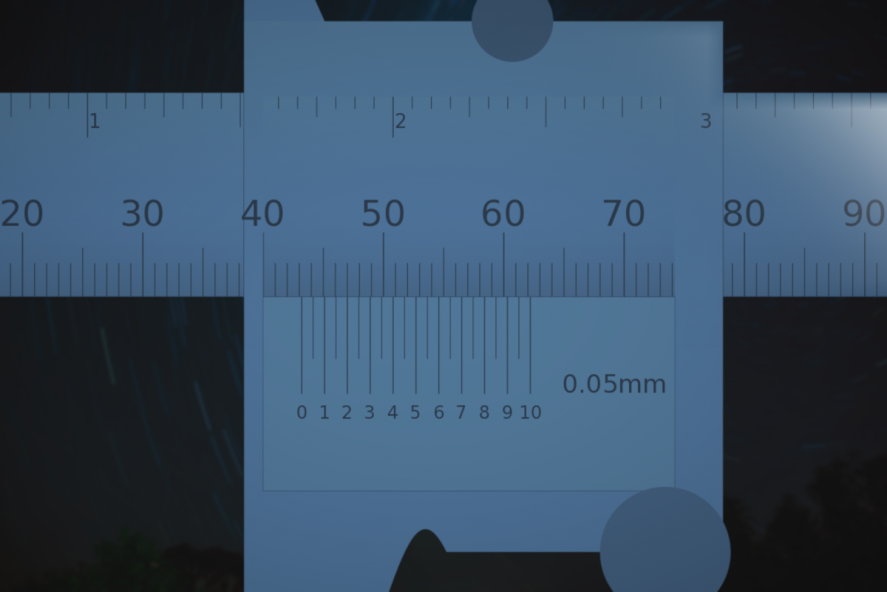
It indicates 43.2
